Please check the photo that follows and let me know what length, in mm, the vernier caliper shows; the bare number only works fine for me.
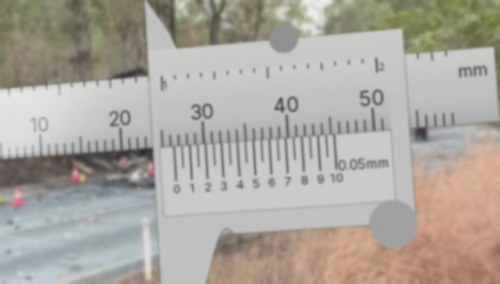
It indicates 26.4
